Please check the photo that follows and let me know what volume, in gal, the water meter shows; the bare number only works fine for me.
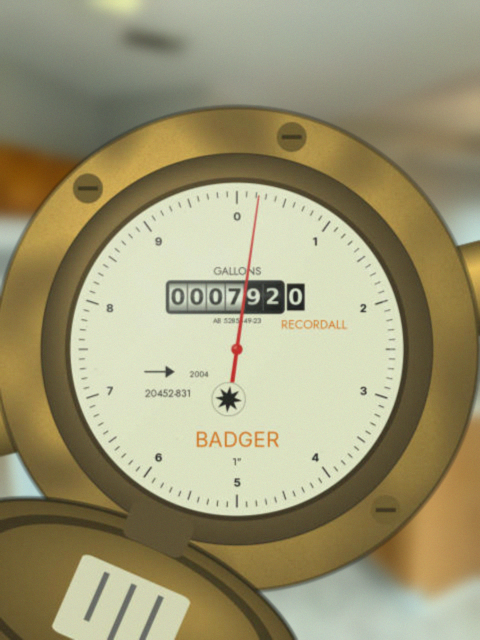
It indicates 7920.2
